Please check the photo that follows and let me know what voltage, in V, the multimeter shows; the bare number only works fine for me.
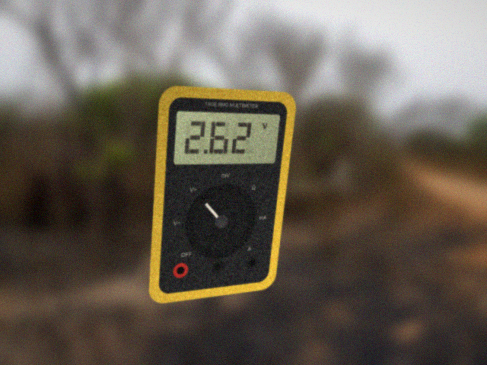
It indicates 2.62
